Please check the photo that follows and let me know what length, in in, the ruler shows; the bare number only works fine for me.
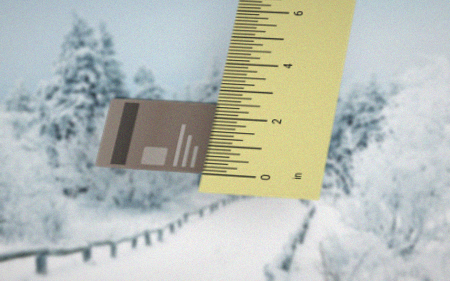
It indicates 2.5
